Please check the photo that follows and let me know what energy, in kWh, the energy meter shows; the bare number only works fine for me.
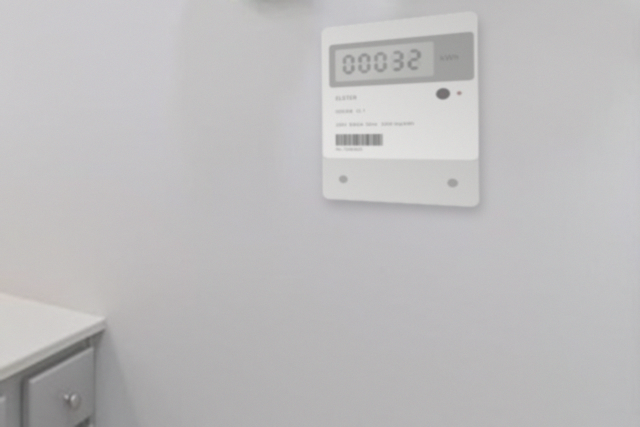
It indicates 32
